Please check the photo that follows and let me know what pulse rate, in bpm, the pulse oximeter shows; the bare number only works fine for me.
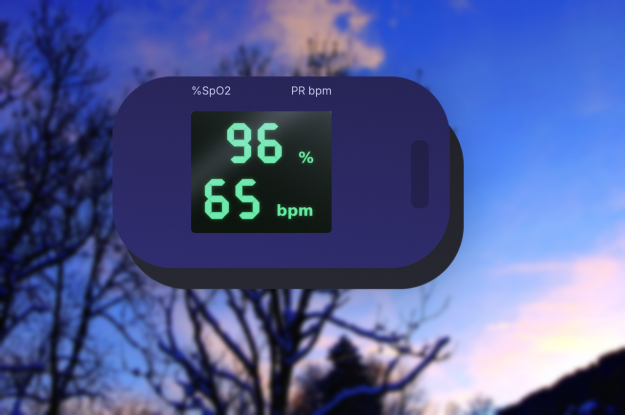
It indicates 65
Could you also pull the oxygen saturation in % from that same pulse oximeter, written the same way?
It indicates 96
